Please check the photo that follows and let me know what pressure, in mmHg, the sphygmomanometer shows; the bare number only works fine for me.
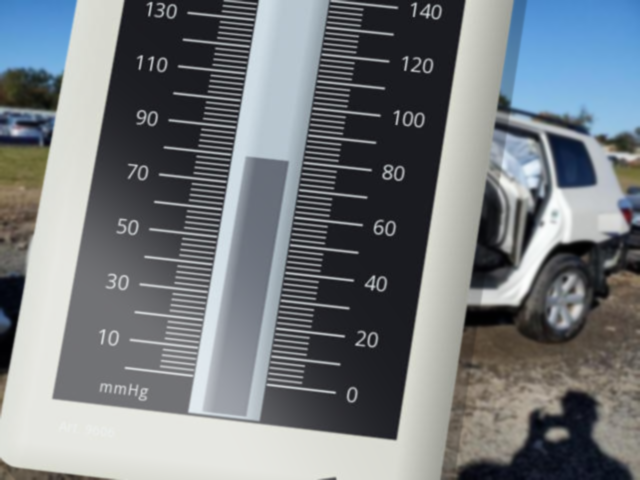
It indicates 80
